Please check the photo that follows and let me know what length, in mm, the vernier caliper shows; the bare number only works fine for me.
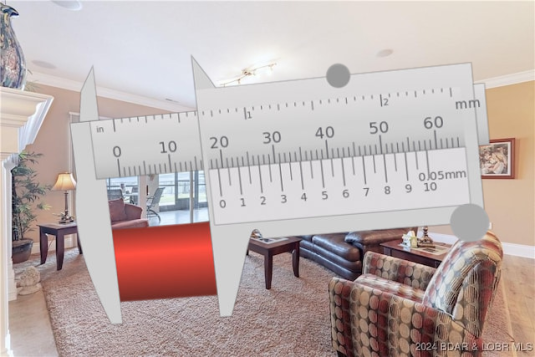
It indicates 19.2
